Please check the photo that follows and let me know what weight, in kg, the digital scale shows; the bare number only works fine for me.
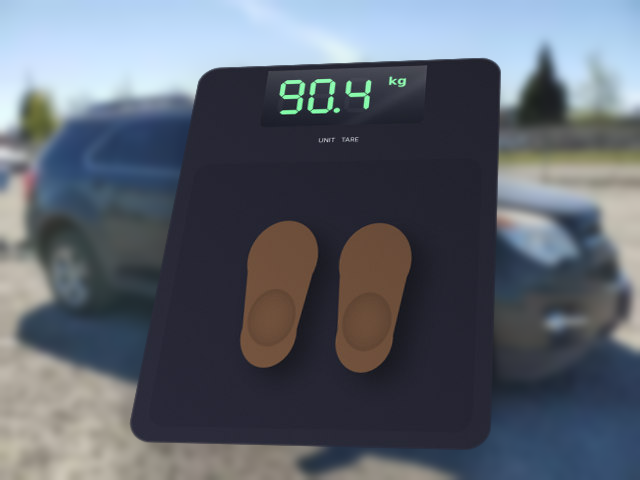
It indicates 90.4
